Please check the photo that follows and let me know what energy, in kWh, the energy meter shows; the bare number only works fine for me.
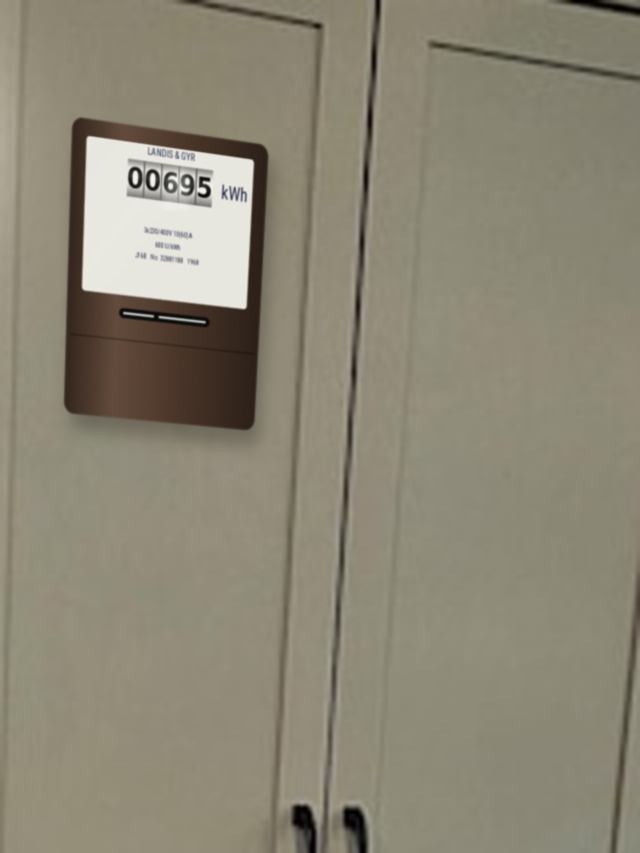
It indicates 695
